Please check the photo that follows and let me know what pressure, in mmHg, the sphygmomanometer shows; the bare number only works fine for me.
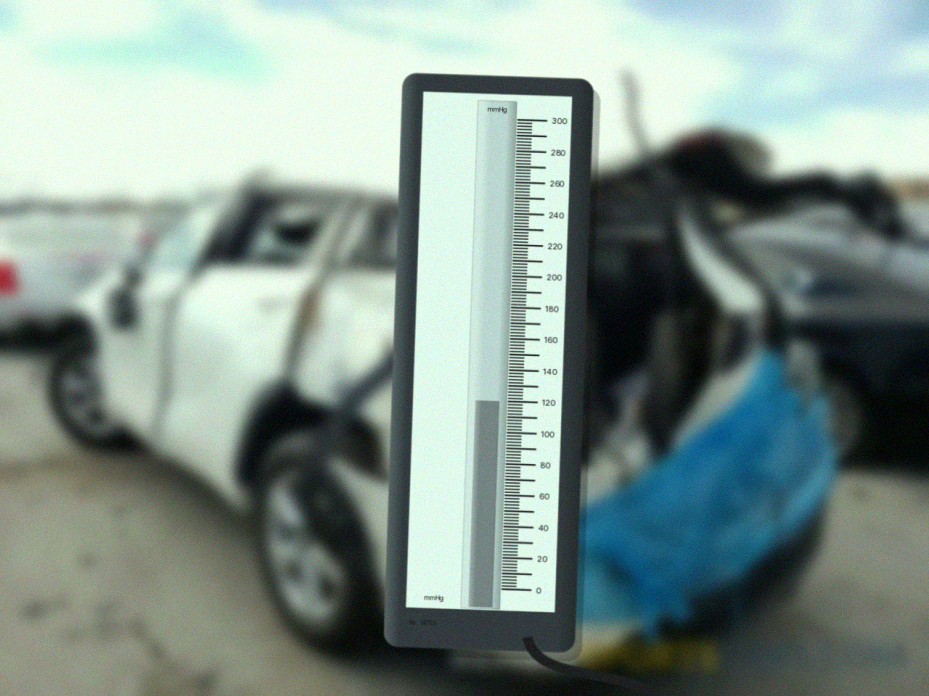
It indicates 120
